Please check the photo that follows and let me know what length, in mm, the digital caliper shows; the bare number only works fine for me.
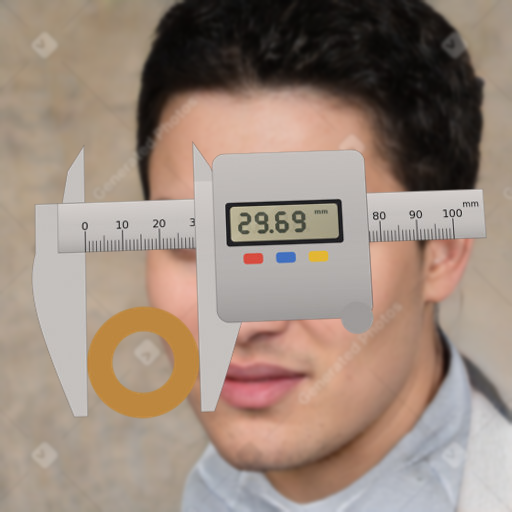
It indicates 29.69
